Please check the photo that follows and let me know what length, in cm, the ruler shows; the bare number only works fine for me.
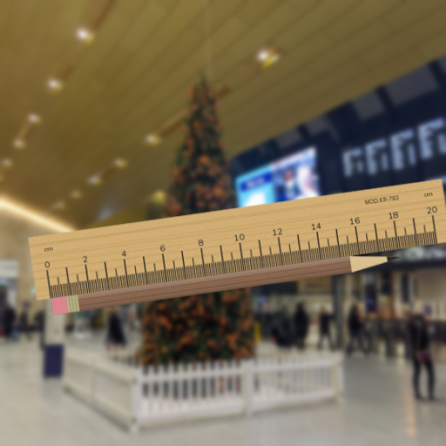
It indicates 18
